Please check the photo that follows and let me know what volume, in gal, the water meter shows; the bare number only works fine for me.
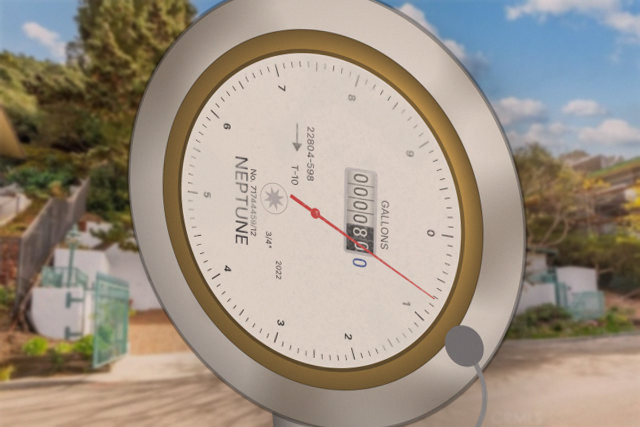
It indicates 800.7
